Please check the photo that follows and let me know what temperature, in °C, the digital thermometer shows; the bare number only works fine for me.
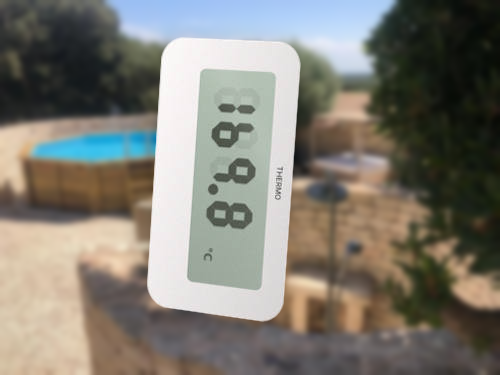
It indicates 169.8
